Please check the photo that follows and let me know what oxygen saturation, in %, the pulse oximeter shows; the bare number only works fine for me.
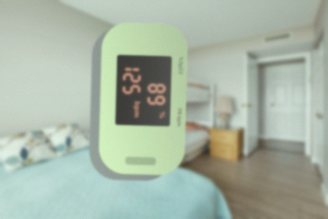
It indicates 89
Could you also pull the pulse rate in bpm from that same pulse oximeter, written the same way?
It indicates 125
